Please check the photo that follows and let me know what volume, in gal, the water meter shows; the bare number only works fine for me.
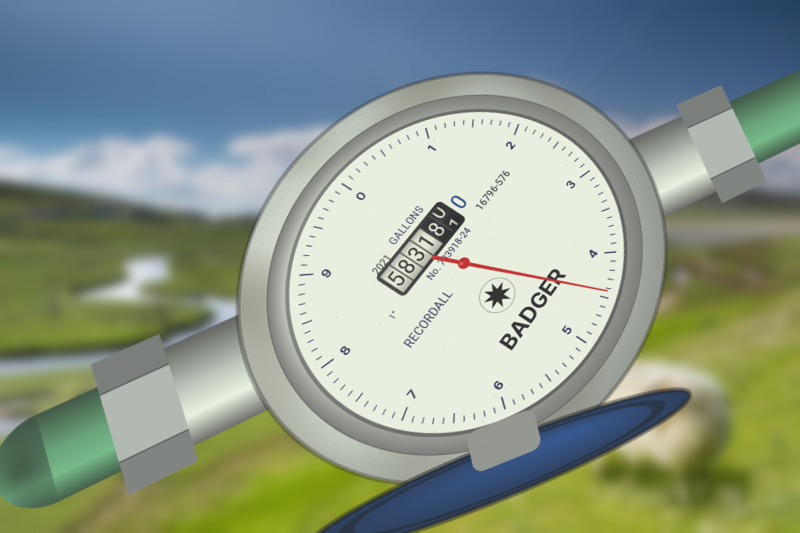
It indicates 5831804.4
